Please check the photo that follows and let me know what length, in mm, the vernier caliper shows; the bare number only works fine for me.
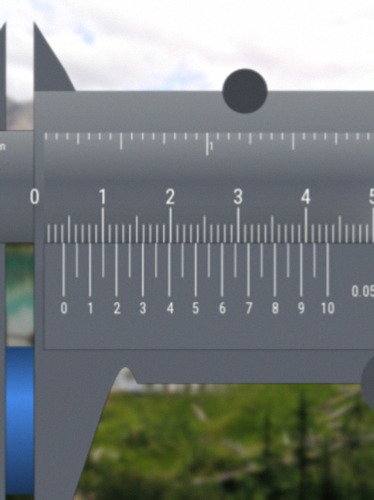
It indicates 4.2
